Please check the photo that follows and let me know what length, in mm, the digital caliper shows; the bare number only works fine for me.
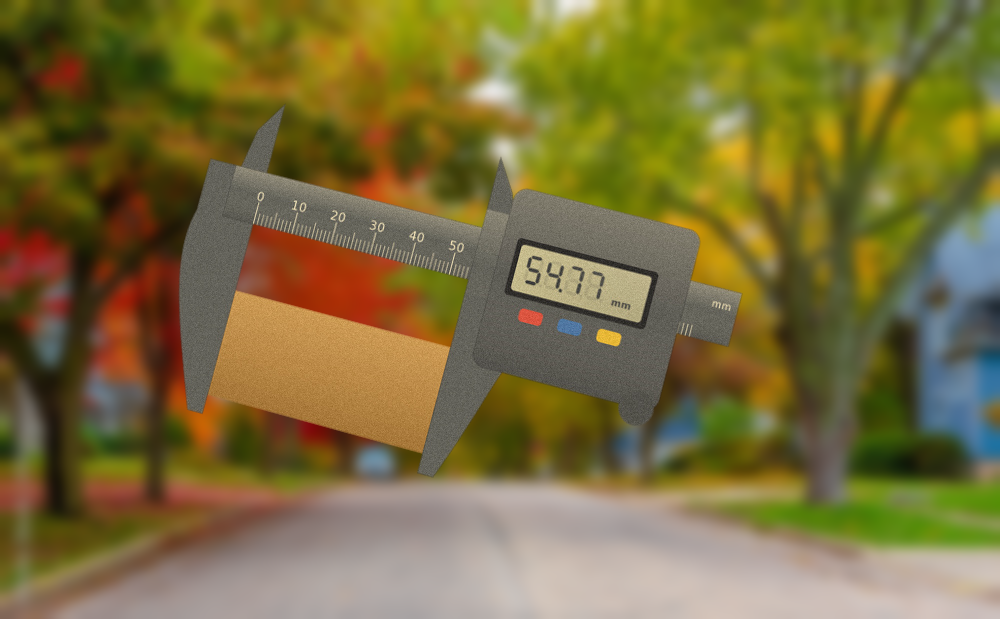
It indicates 54.77
